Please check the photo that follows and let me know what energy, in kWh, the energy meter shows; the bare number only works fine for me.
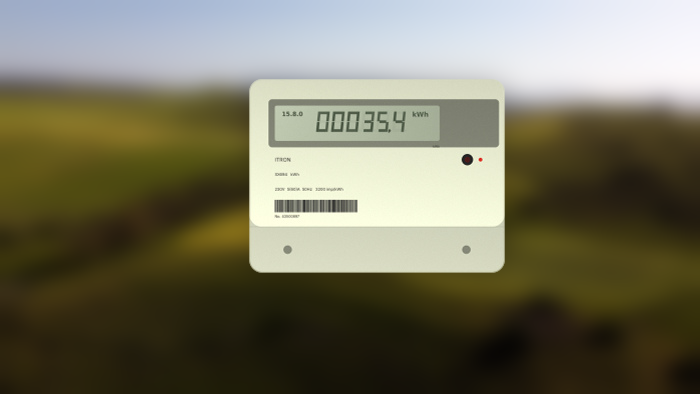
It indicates 35.4
